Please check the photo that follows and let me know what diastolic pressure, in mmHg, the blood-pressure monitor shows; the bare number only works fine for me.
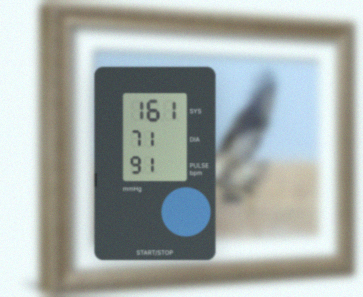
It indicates 71
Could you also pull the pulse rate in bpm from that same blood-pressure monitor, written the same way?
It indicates 91
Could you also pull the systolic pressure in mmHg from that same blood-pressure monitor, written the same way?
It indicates 161
